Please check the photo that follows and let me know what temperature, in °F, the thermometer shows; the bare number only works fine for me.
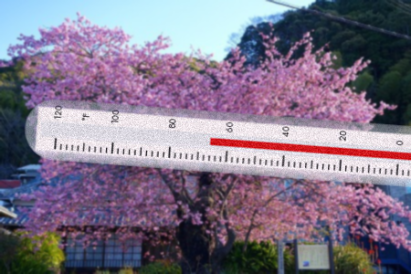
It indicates 66
